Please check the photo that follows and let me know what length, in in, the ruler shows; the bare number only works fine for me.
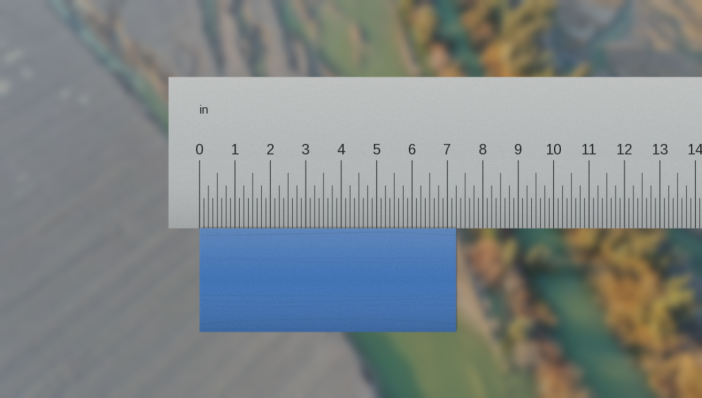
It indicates 7.25
